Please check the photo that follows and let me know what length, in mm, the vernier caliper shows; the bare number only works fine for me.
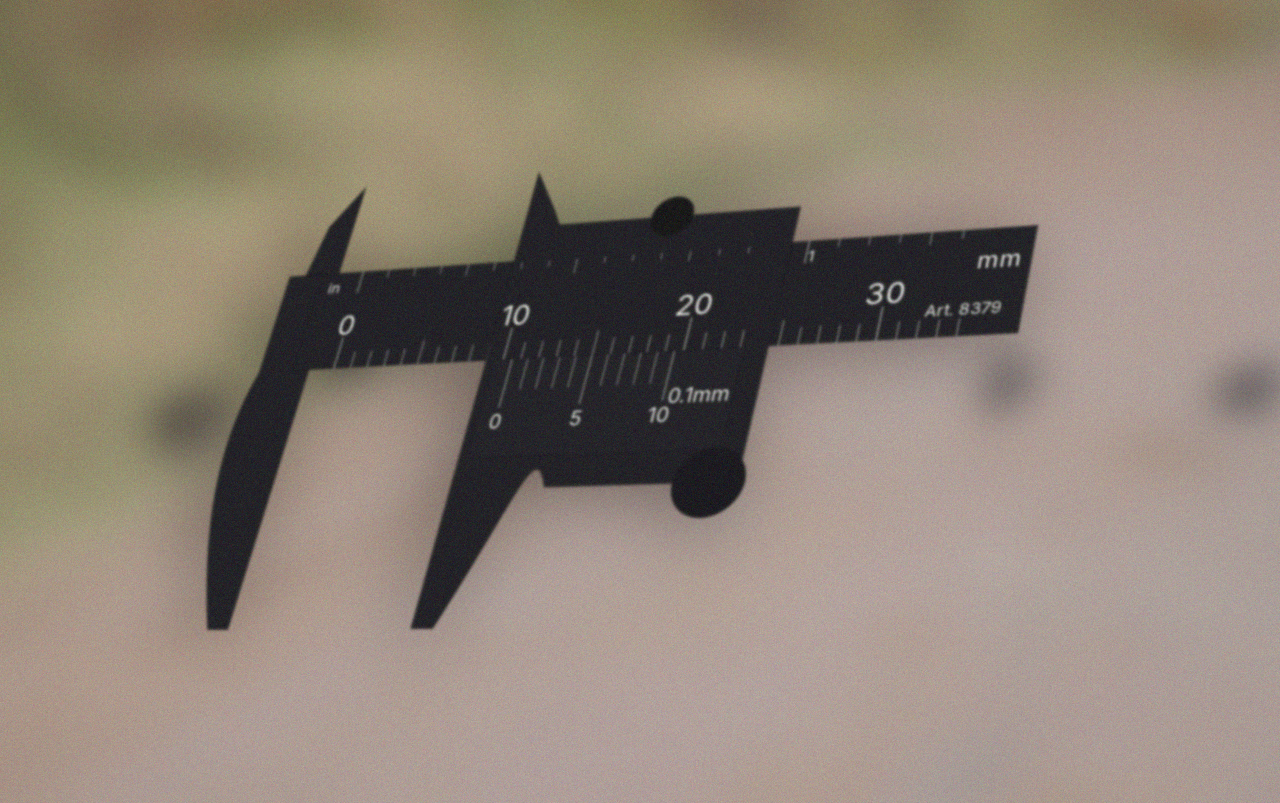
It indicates 10.5
